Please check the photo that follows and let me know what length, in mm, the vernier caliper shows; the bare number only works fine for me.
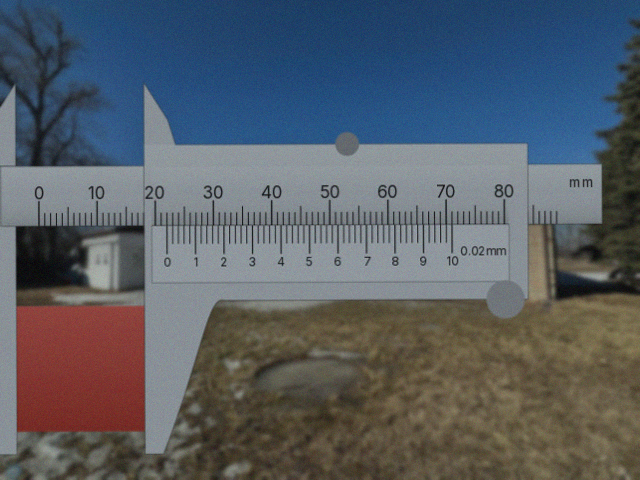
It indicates 22.0
